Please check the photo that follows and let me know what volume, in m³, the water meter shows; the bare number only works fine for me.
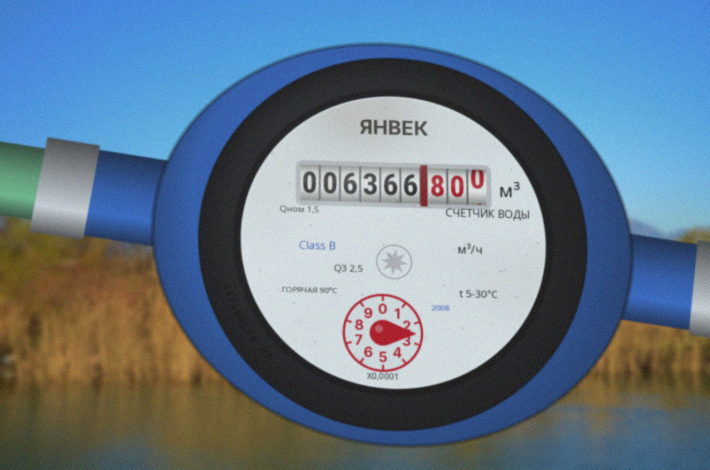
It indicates 6366.8002
